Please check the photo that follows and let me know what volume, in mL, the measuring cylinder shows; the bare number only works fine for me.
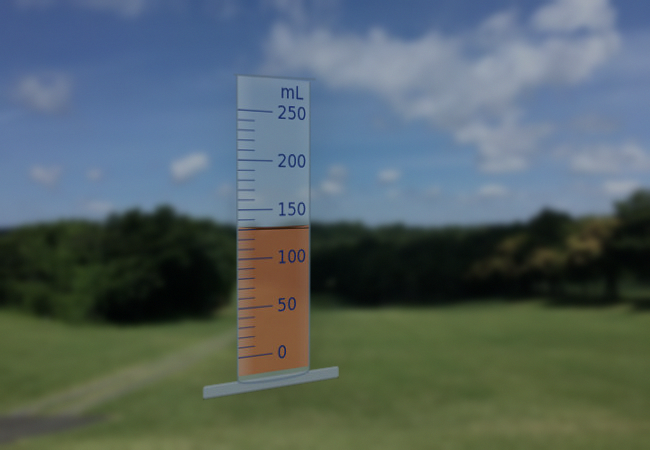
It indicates 130
